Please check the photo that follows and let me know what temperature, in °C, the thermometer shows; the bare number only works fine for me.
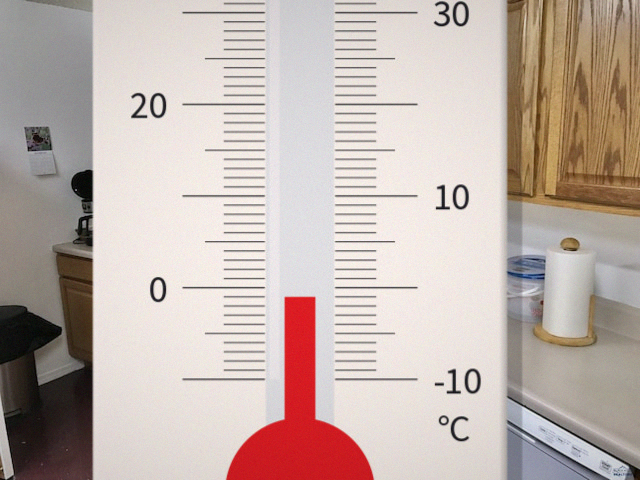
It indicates -1
